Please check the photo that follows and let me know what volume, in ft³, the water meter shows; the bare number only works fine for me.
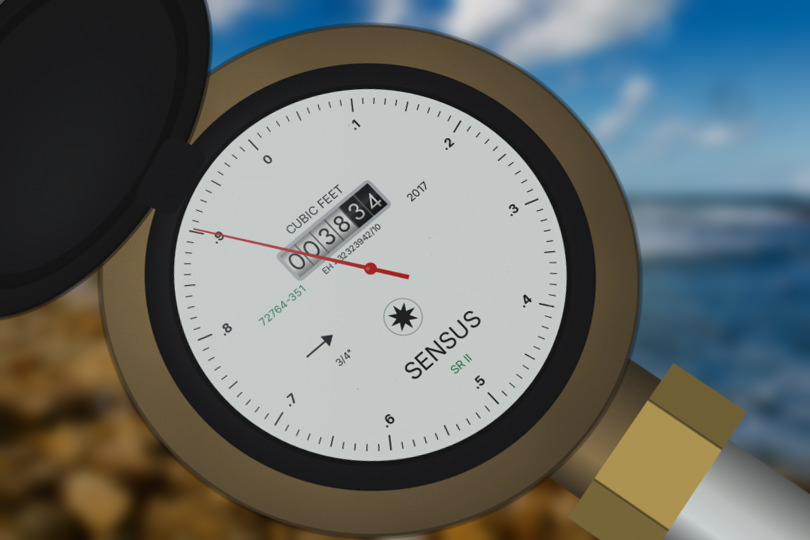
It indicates 3833.90
